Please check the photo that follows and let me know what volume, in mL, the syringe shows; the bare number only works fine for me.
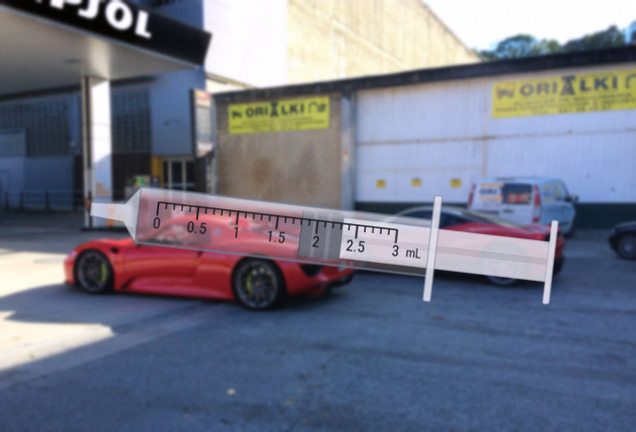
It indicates 1.8
